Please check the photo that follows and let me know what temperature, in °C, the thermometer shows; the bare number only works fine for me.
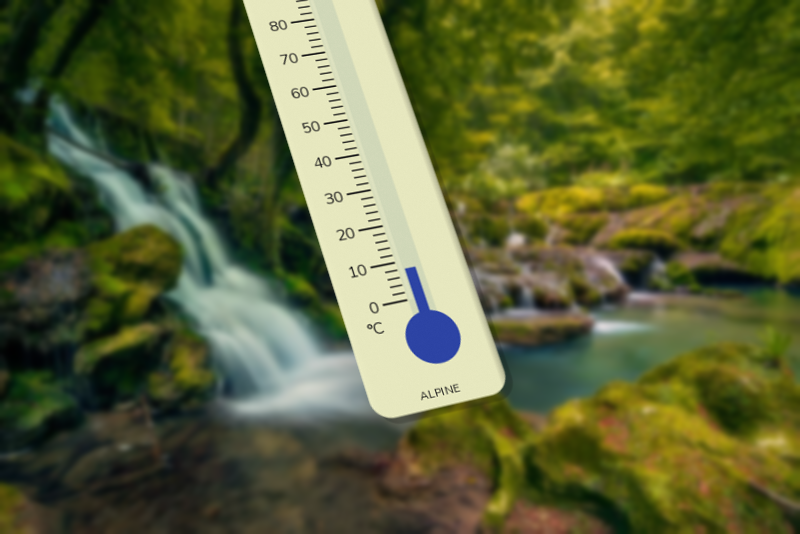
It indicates 8
